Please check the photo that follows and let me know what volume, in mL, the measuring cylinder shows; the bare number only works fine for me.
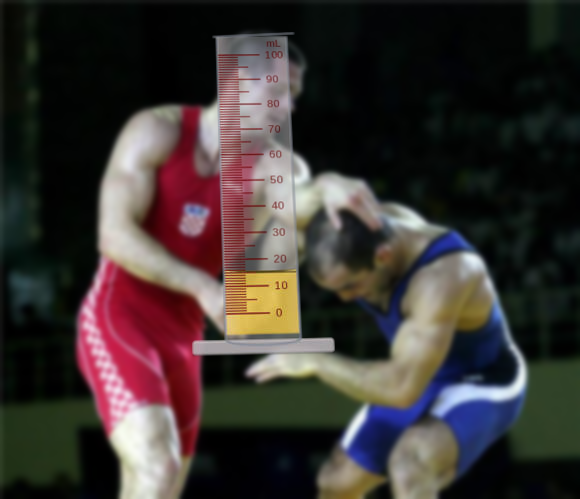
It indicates 15
